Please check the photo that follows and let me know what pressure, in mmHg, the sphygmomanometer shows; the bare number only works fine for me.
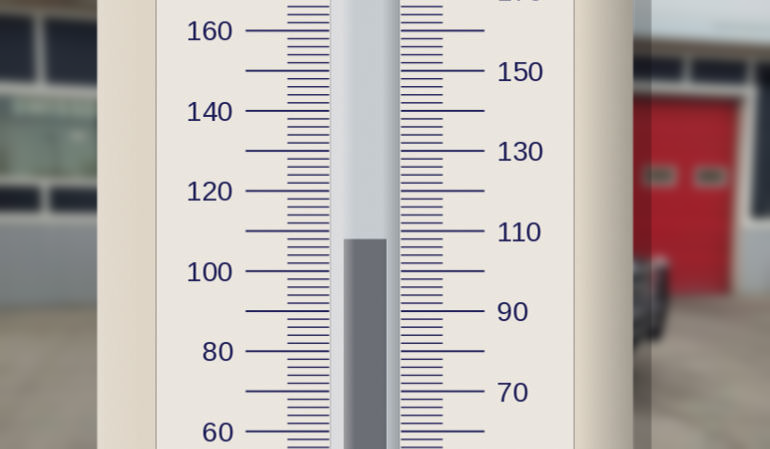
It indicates 108
